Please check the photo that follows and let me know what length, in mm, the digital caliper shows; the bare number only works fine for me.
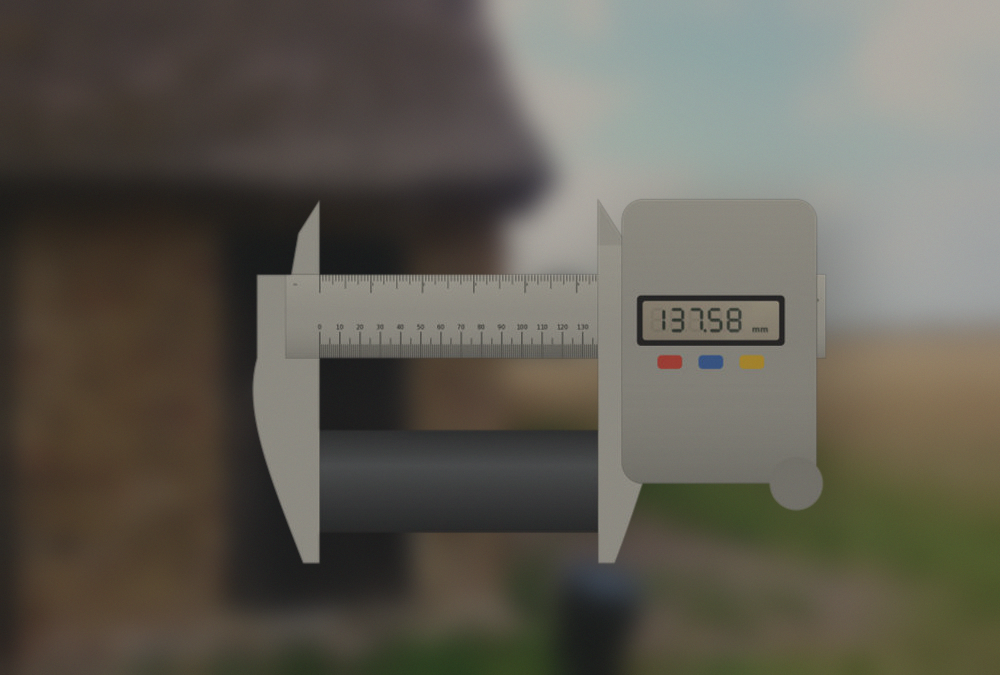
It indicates 137.58
